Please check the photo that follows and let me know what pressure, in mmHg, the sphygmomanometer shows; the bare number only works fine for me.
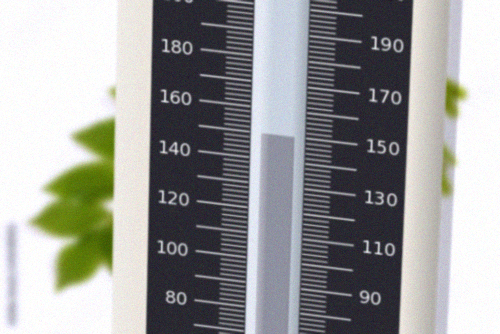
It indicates 150
